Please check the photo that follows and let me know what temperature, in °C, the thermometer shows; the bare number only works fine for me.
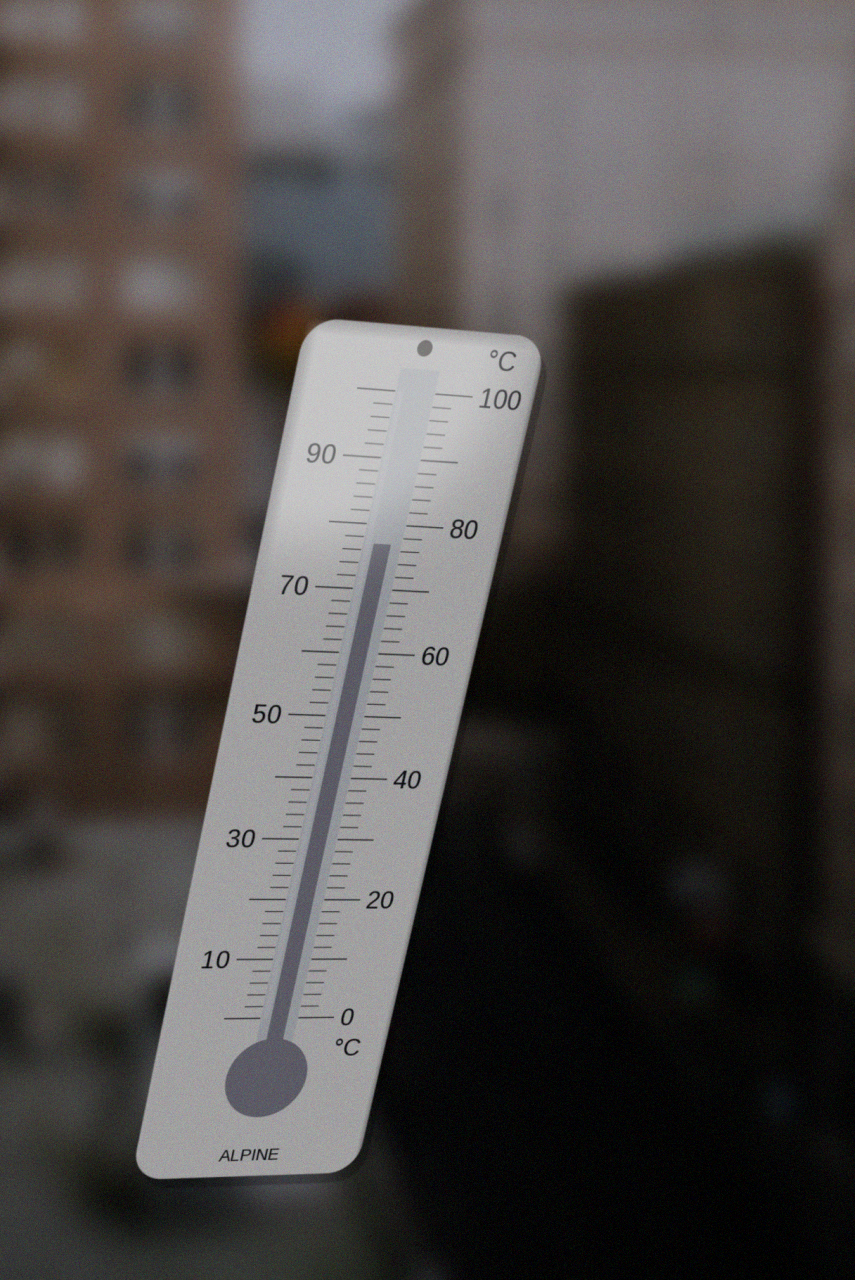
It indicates 77
